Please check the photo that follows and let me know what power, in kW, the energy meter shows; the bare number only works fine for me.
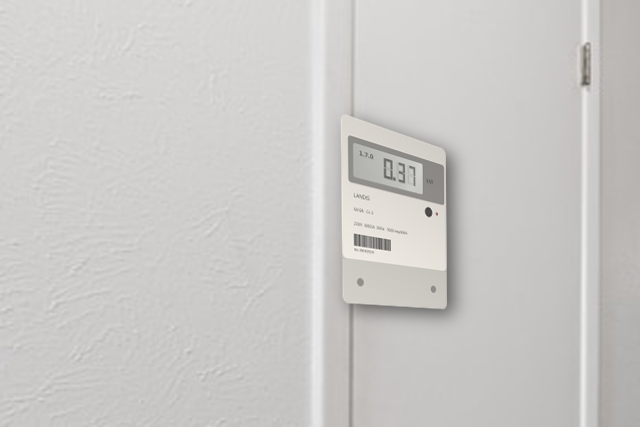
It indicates 0.37
